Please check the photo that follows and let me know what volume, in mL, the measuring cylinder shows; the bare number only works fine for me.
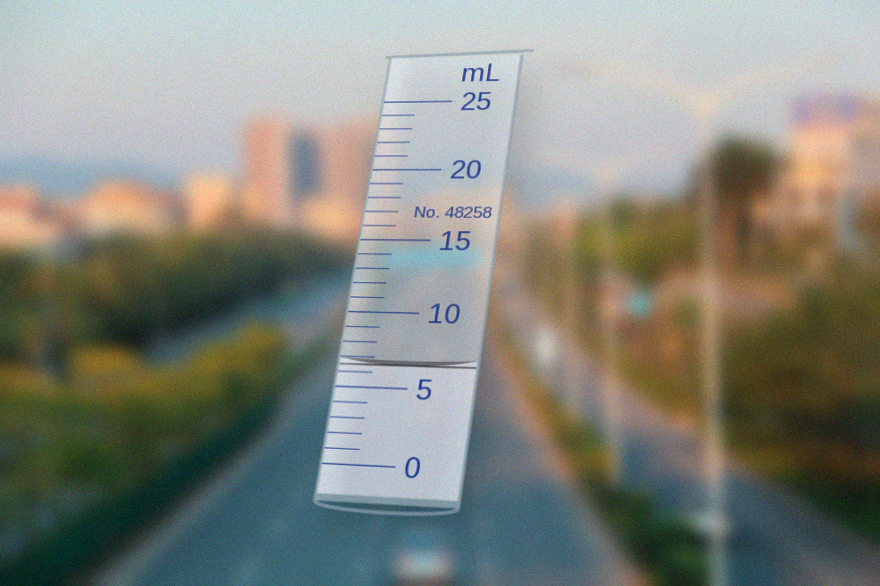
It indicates 6.5
